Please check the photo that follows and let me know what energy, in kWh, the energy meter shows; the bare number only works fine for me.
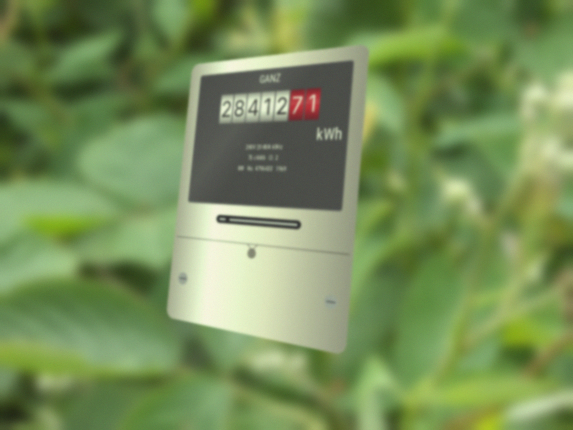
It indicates 28412.71
